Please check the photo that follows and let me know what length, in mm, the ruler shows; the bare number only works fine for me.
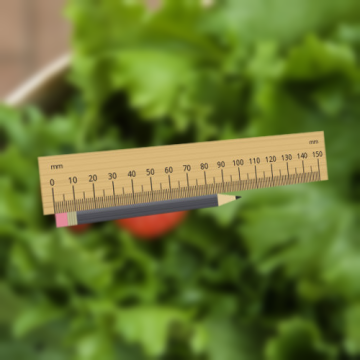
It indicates 100
